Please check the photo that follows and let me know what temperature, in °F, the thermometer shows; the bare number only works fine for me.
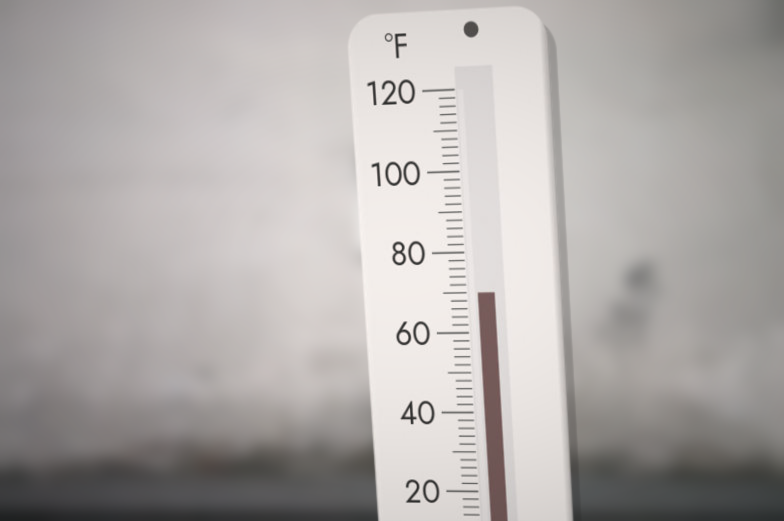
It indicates 70
